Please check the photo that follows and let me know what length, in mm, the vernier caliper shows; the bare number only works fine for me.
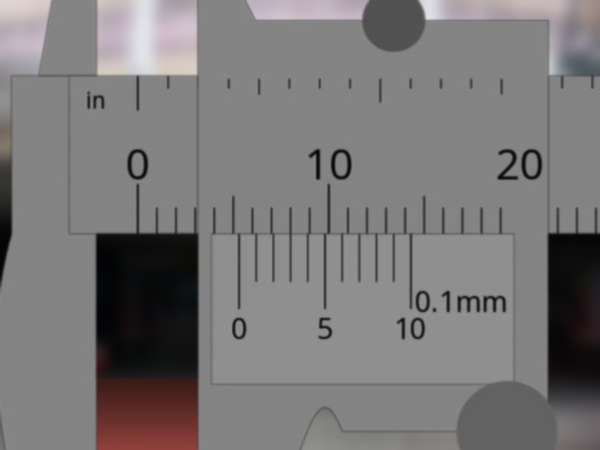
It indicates 5.3
